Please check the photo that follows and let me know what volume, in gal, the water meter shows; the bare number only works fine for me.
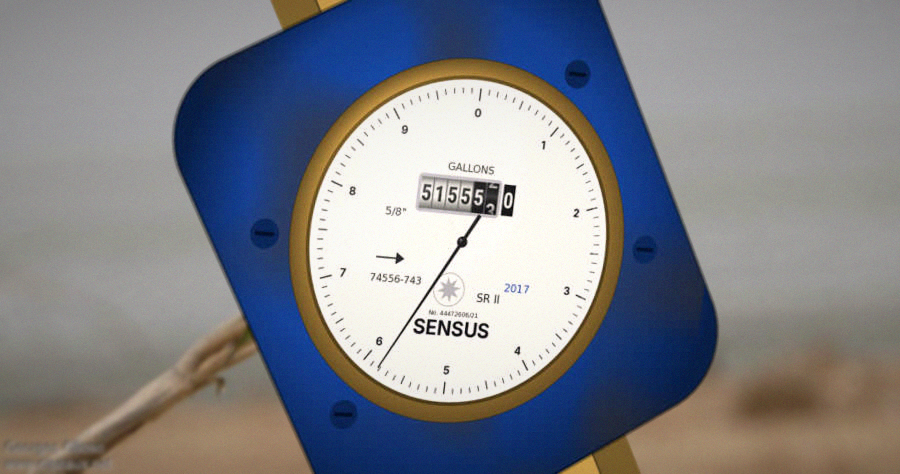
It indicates 5155525.8
